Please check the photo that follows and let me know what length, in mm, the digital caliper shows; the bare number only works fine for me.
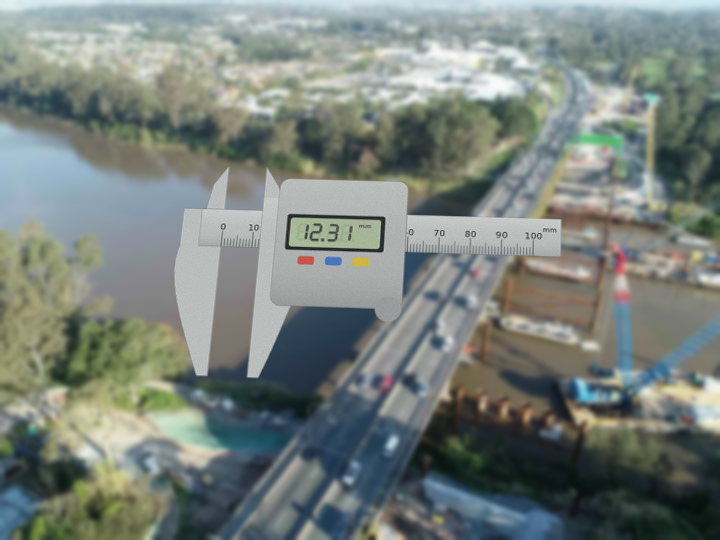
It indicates 12.31
